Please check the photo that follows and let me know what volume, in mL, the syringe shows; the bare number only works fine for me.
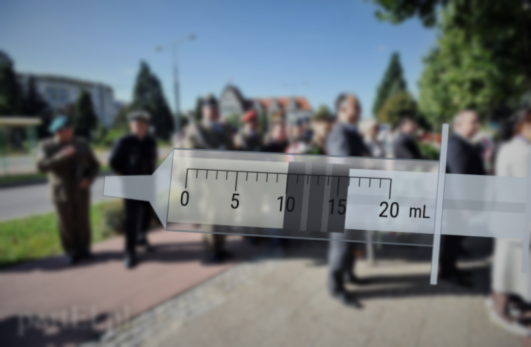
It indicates 10
